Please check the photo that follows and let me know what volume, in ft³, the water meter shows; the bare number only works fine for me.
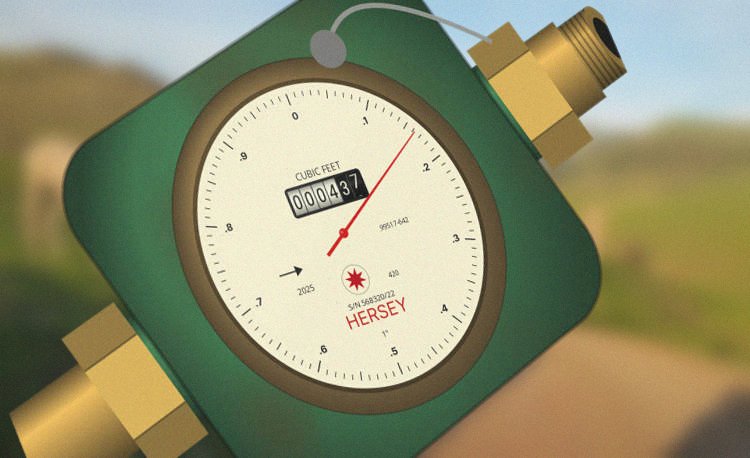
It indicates 437.16
